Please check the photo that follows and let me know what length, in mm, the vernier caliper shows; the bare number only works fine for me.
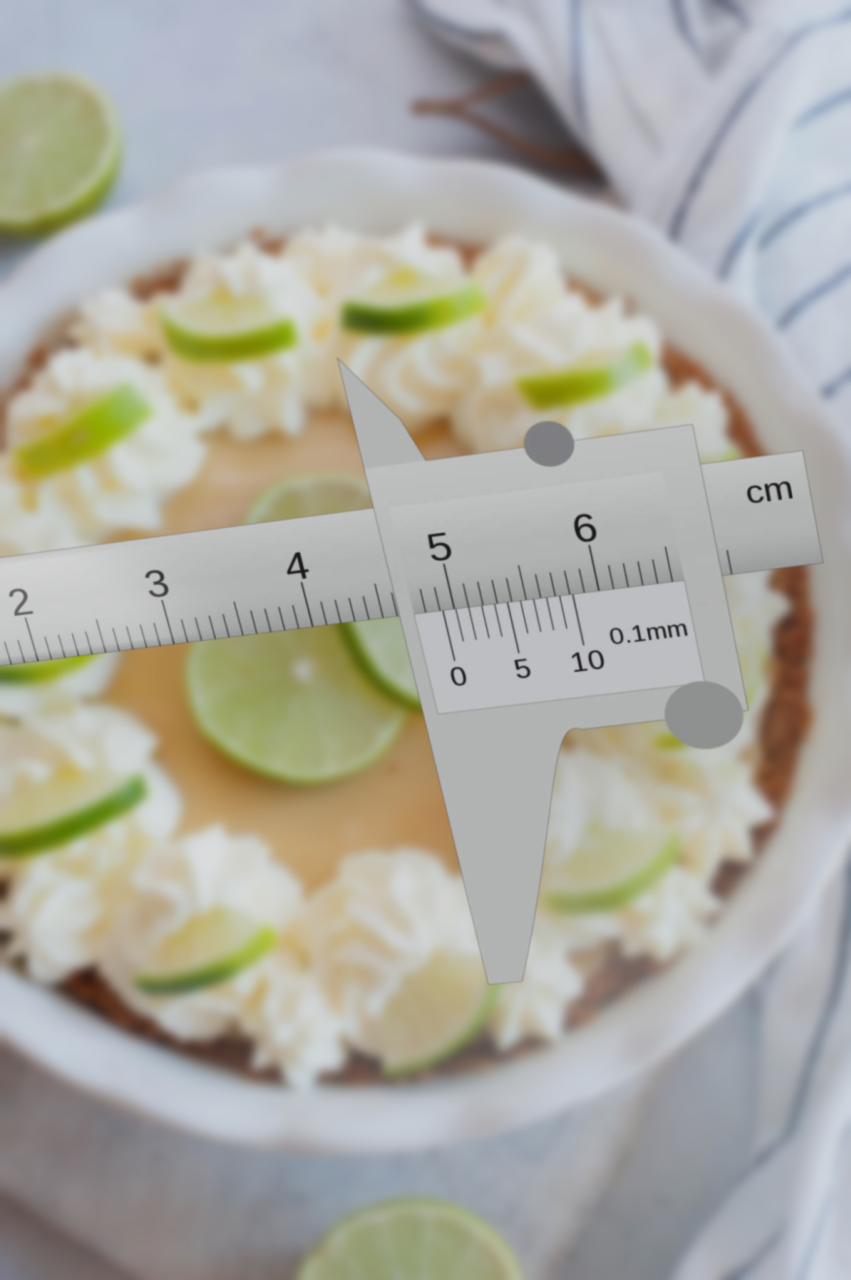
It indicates 49.2
